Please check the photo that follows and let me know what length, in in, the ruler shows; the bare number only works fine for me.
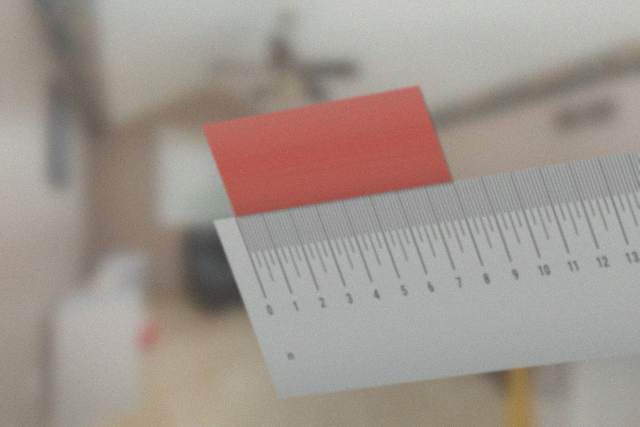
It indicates 8
